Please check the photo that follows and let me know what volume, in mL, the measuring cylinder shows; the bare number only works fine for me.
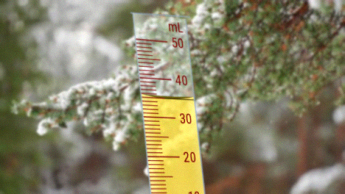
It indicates 35
